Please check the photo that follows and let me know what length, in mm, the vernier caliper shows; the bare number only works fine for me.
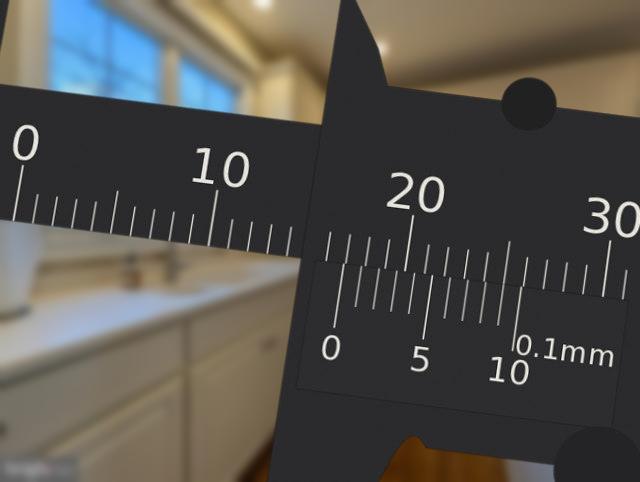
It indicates 16.9
